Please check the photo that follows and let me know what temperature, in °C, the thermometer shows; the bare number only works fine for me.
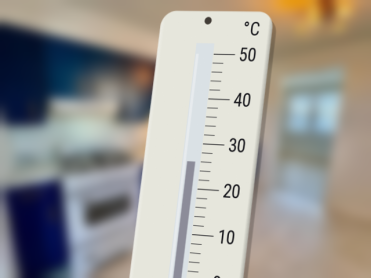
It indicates 26
